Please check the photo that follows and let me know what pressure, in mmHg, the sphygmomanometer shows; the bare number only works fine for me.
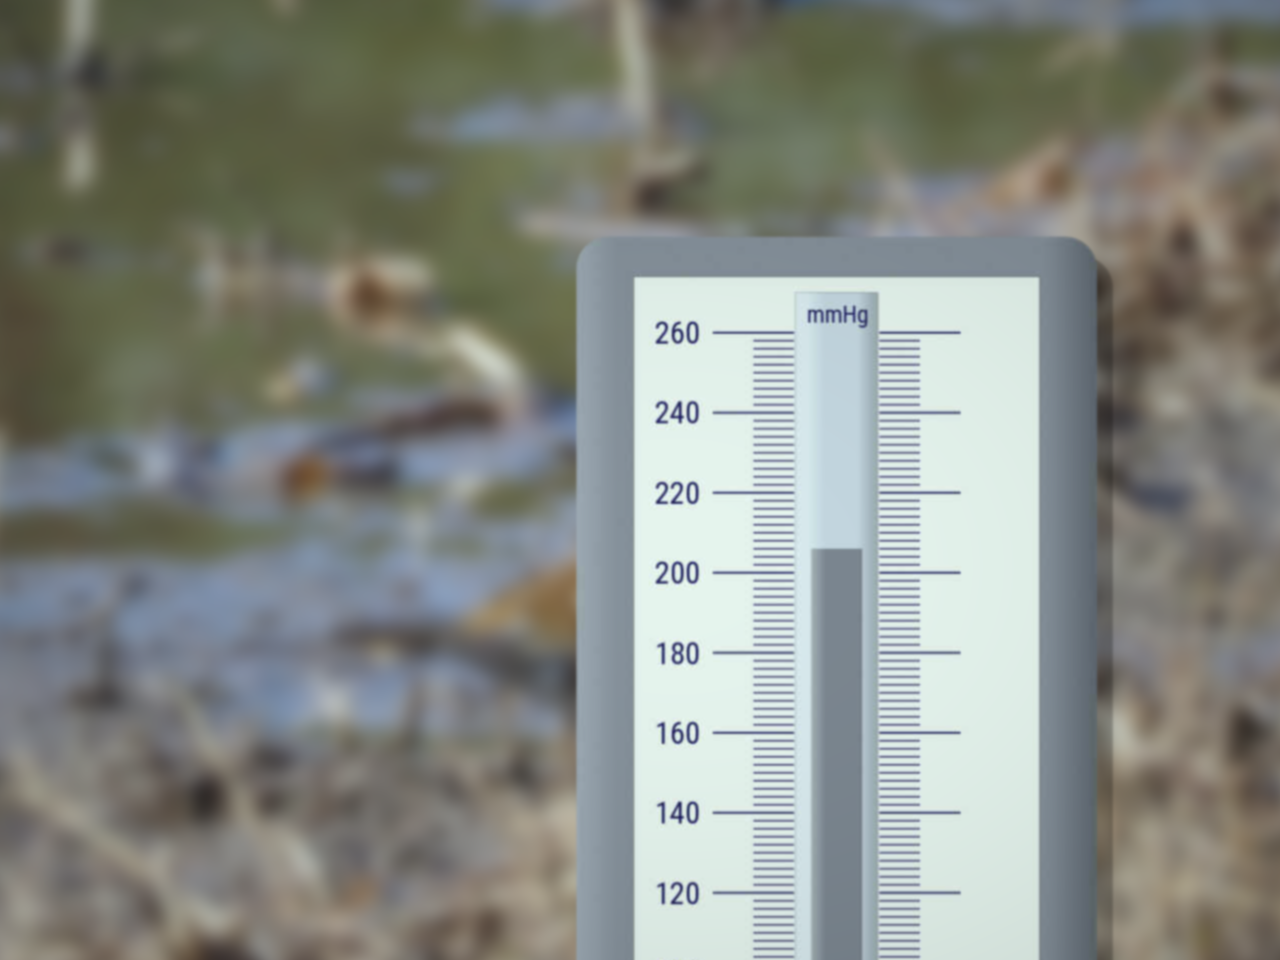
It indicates 206
